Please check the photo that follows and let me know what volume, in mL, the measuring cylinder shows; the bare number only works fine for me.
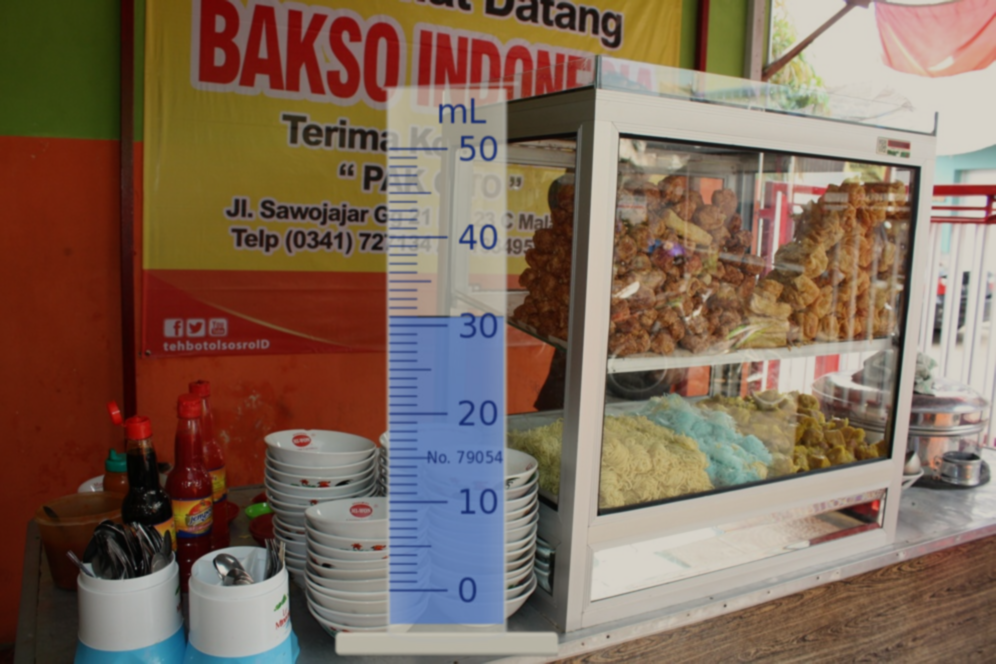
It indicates 31
